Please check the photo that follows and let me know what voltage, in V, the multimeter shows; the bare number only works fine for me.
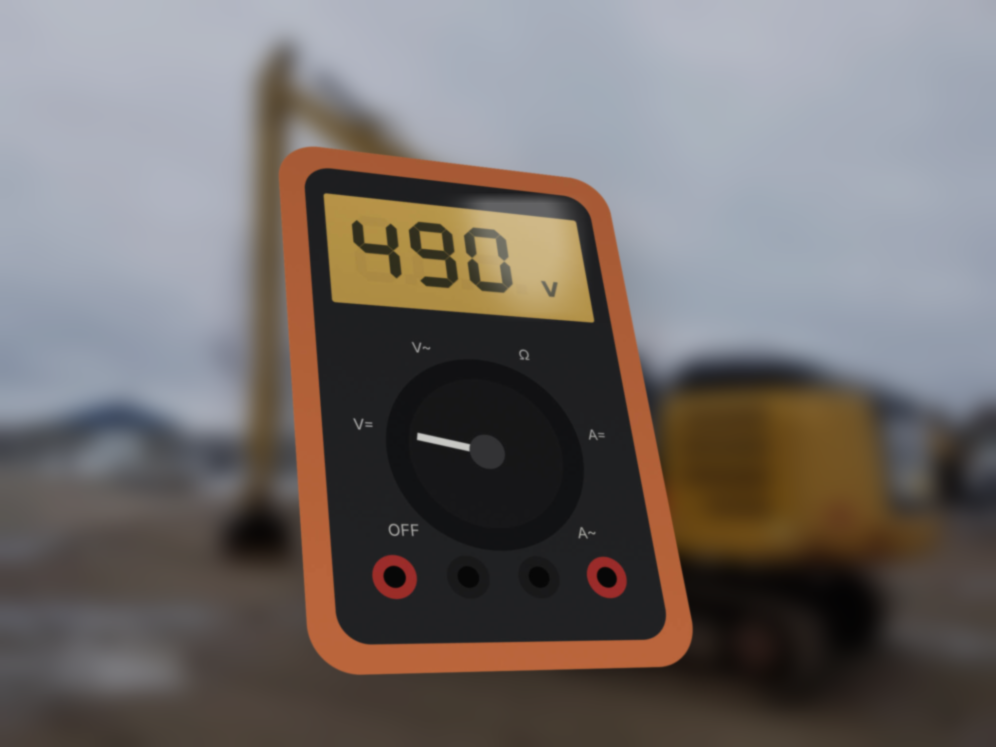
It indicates 490
